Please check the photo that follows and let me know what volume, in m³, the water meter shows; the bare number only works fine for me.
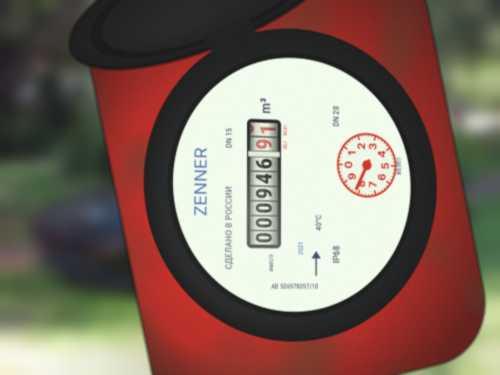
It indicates 946.908
